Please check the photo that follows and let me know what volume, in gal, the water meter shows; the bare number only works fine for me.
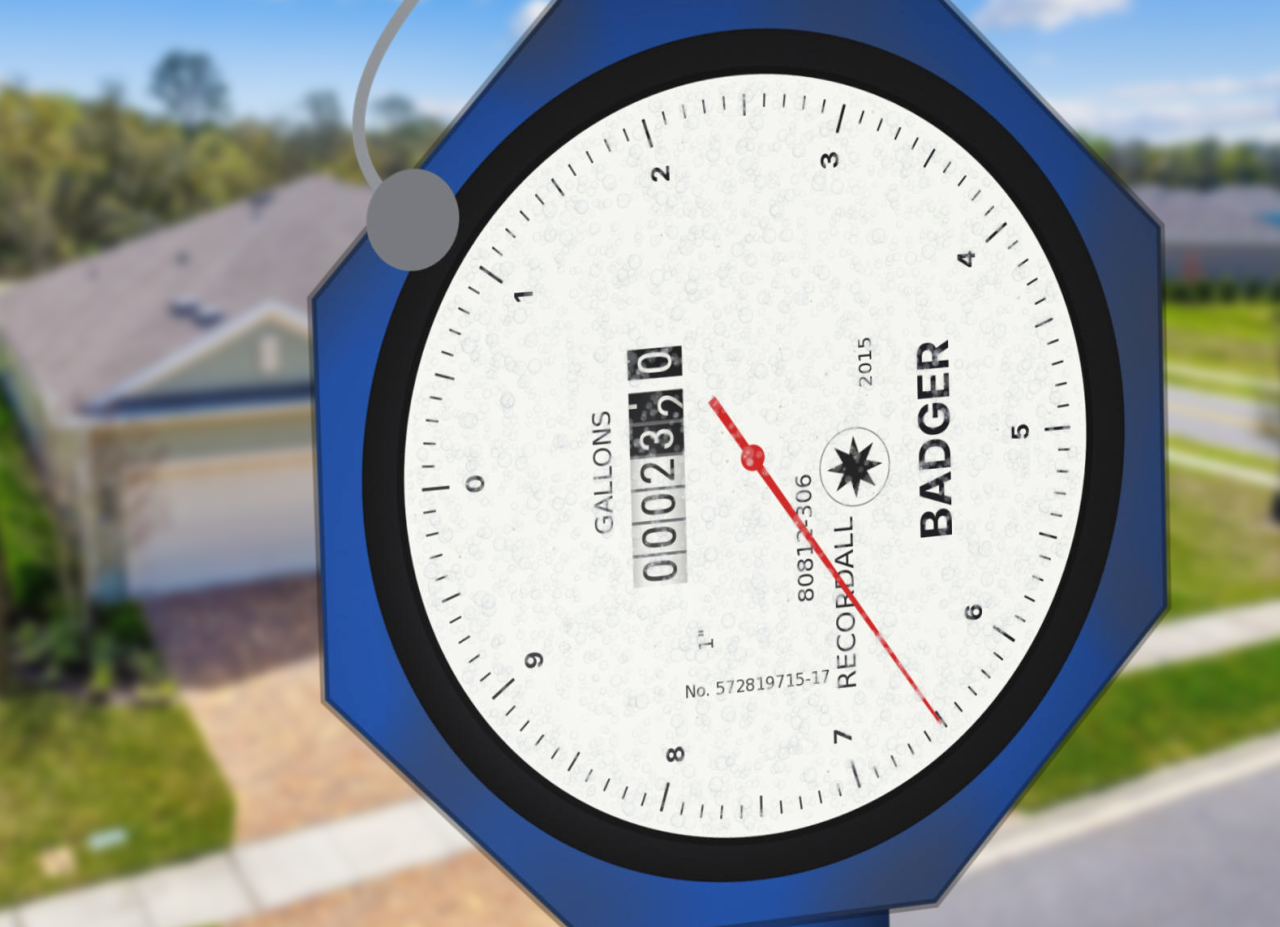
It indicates 2316.5
